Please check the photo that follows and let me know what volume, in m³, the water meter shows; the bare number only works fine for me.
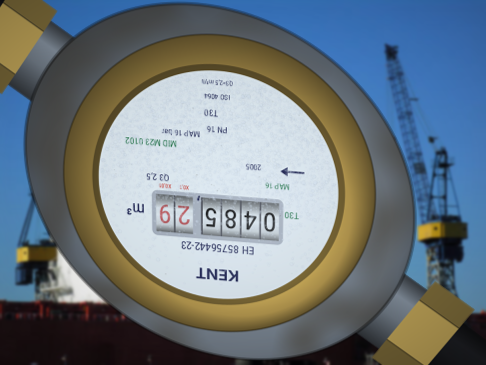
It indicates 485.29
